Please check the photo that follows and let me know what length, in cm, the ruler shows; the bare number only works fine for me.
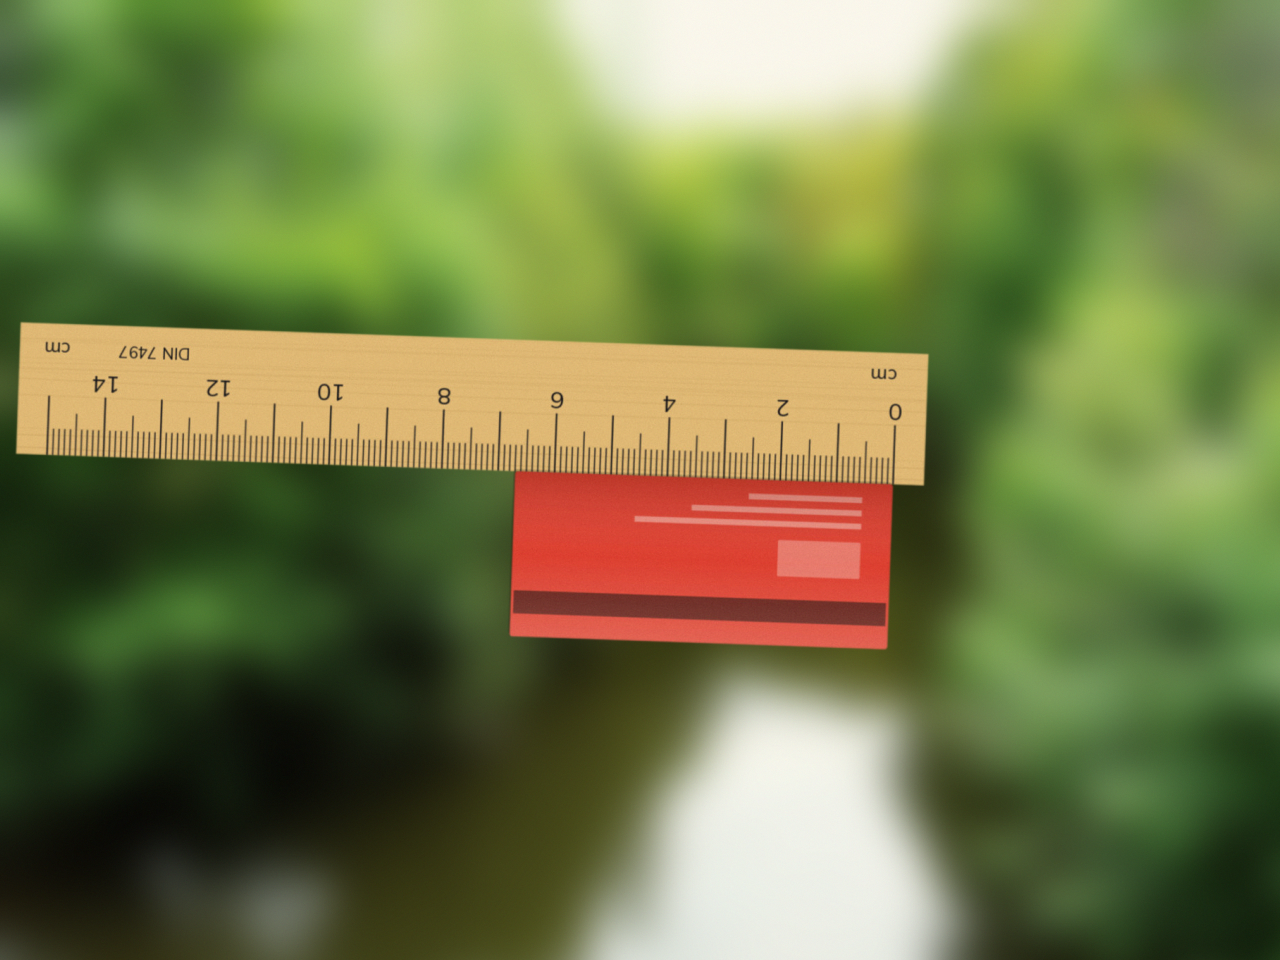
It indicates 6.7
